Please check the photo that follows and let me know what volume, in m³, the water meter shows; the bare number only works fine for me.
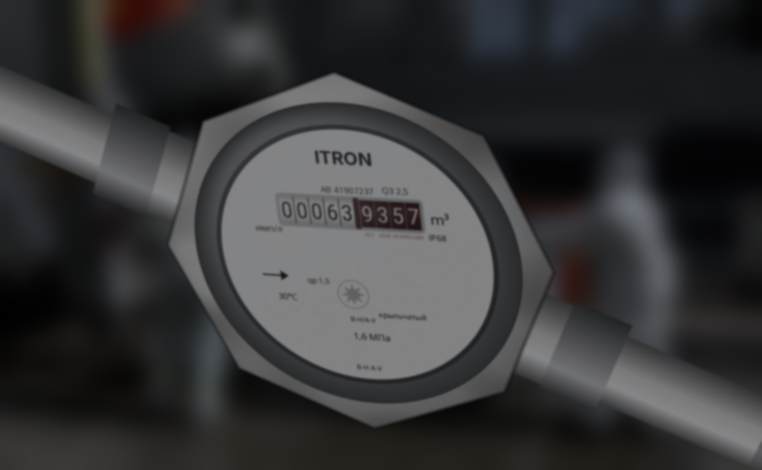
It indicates 63.9357
